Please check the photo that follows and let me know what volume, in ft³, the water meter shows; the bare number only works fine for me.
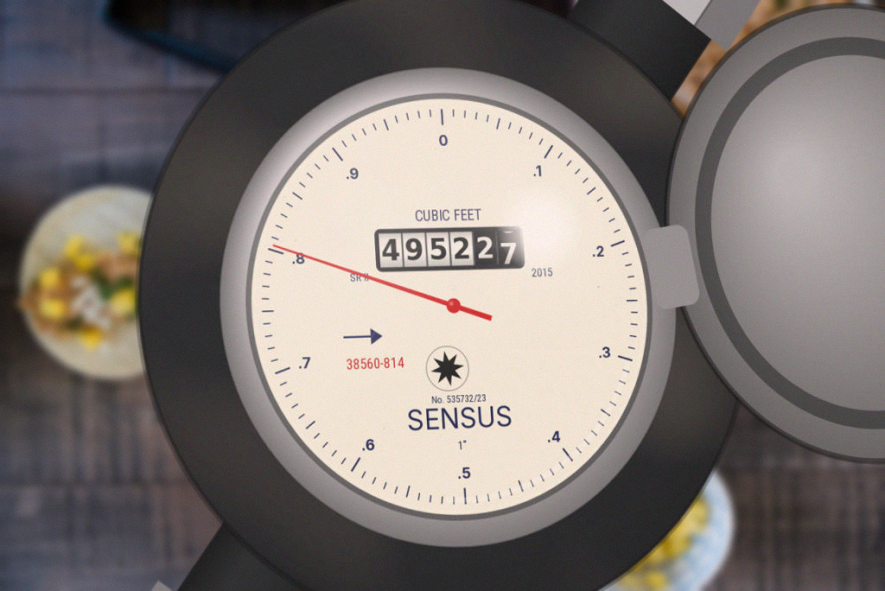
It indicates 495226.80
